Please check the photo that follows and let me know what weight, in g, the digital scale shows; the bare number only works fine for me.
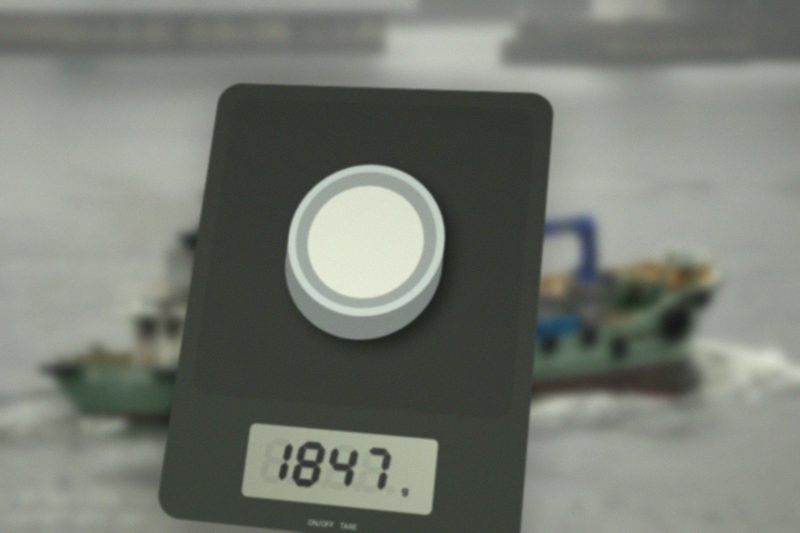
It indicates 1847
